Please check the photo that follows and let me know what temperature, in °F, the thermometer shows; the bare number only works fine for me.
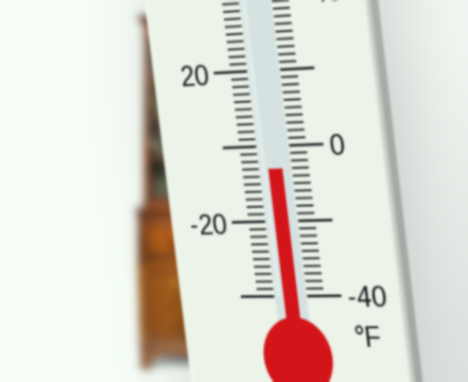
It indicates -6
